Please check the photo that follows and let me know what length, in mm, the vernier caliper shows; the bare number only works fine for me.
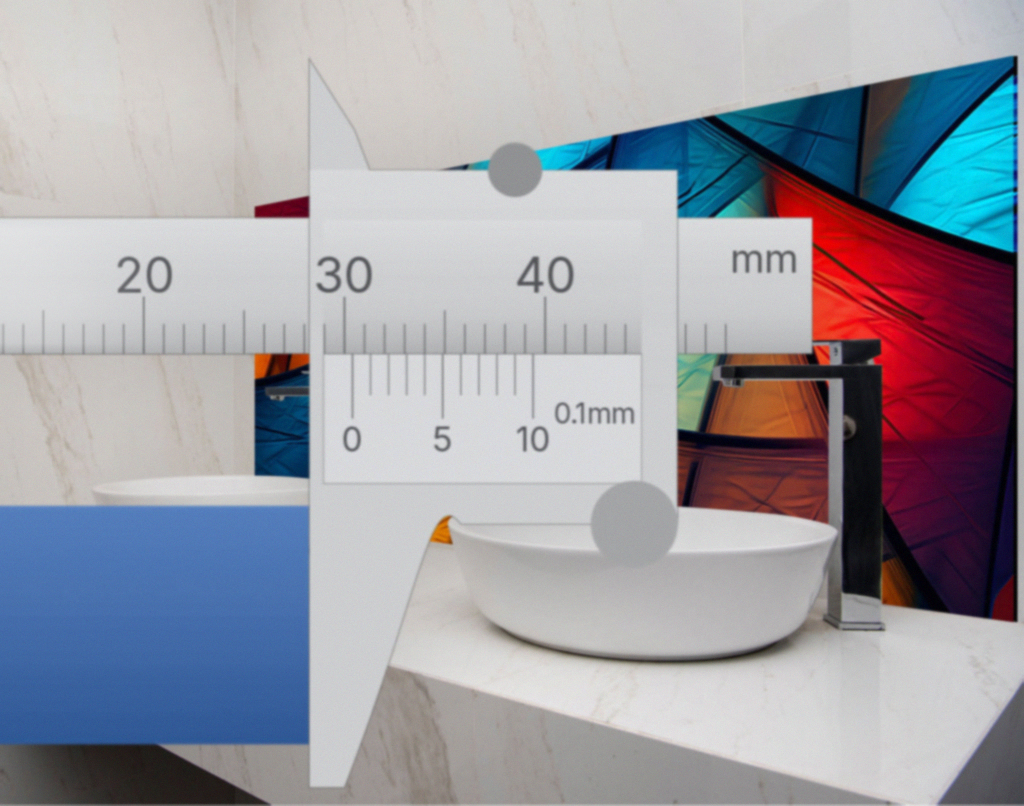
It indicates 30.4
